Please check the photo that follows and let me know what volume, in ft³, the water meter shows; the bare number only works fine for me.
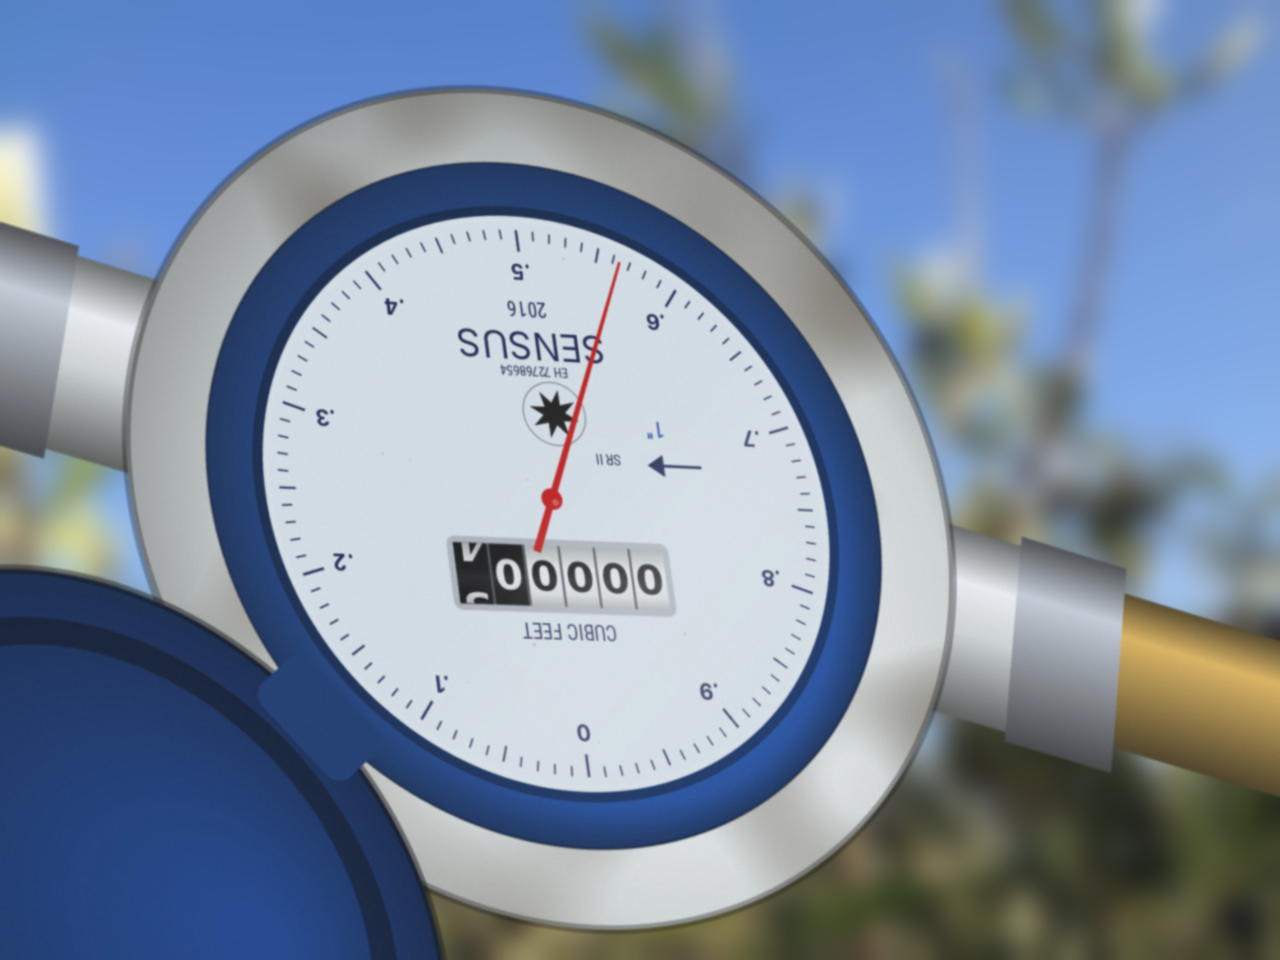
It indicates 3.56
